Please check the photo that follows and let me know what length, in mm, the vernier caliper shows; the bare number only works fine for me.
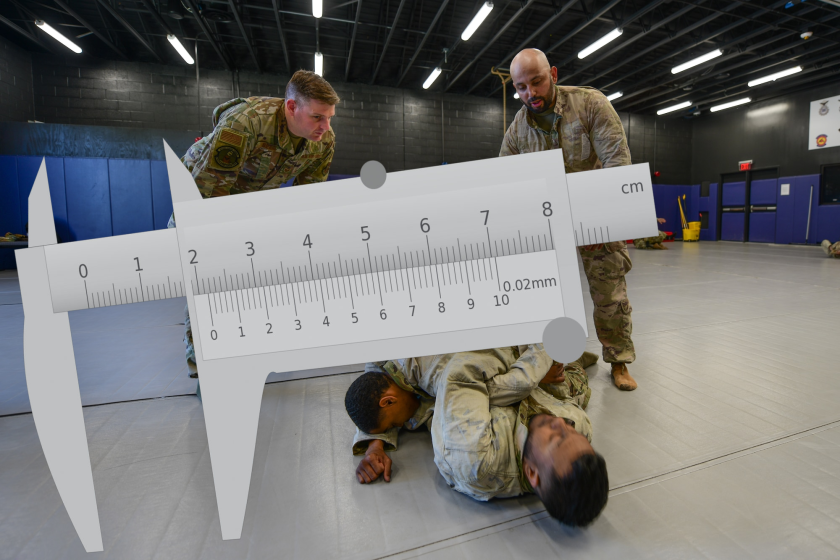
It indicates 21.6
